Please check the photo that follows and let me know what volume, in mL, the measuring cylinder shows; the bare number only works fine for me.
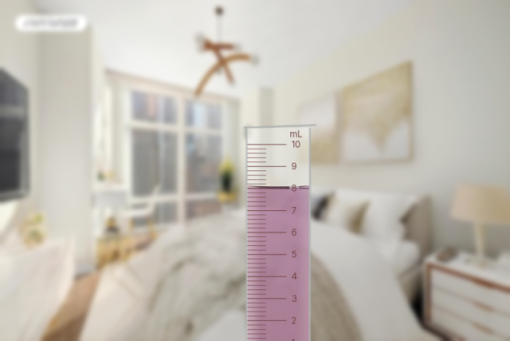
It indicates 8
